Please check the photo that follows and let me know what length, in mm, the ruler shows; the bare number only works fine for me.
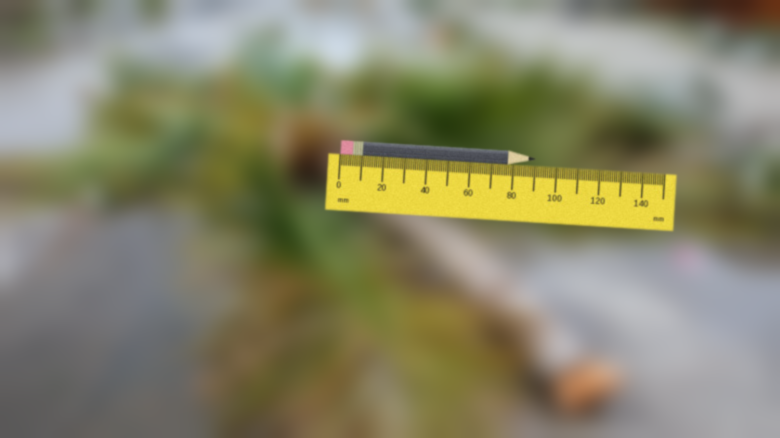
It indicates 90
